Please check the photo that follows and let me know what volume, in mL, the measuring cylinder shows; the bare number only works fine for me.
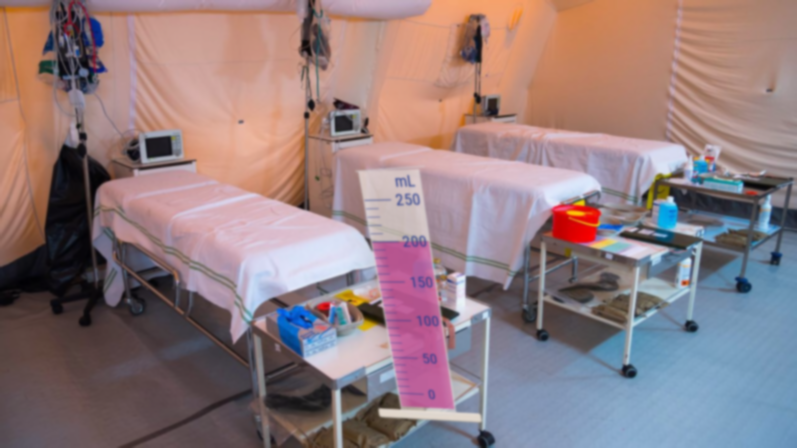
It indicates 200
